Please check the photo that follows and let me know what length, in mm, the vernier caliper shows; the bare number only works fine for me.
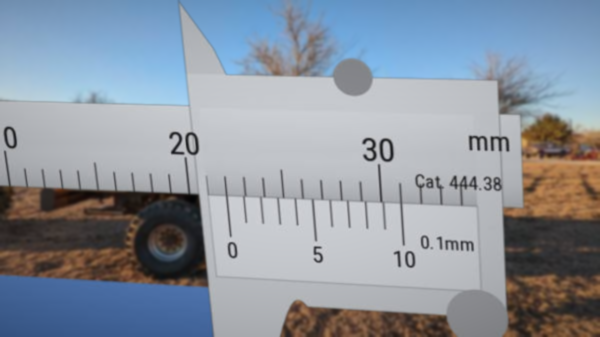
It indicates 22.0
